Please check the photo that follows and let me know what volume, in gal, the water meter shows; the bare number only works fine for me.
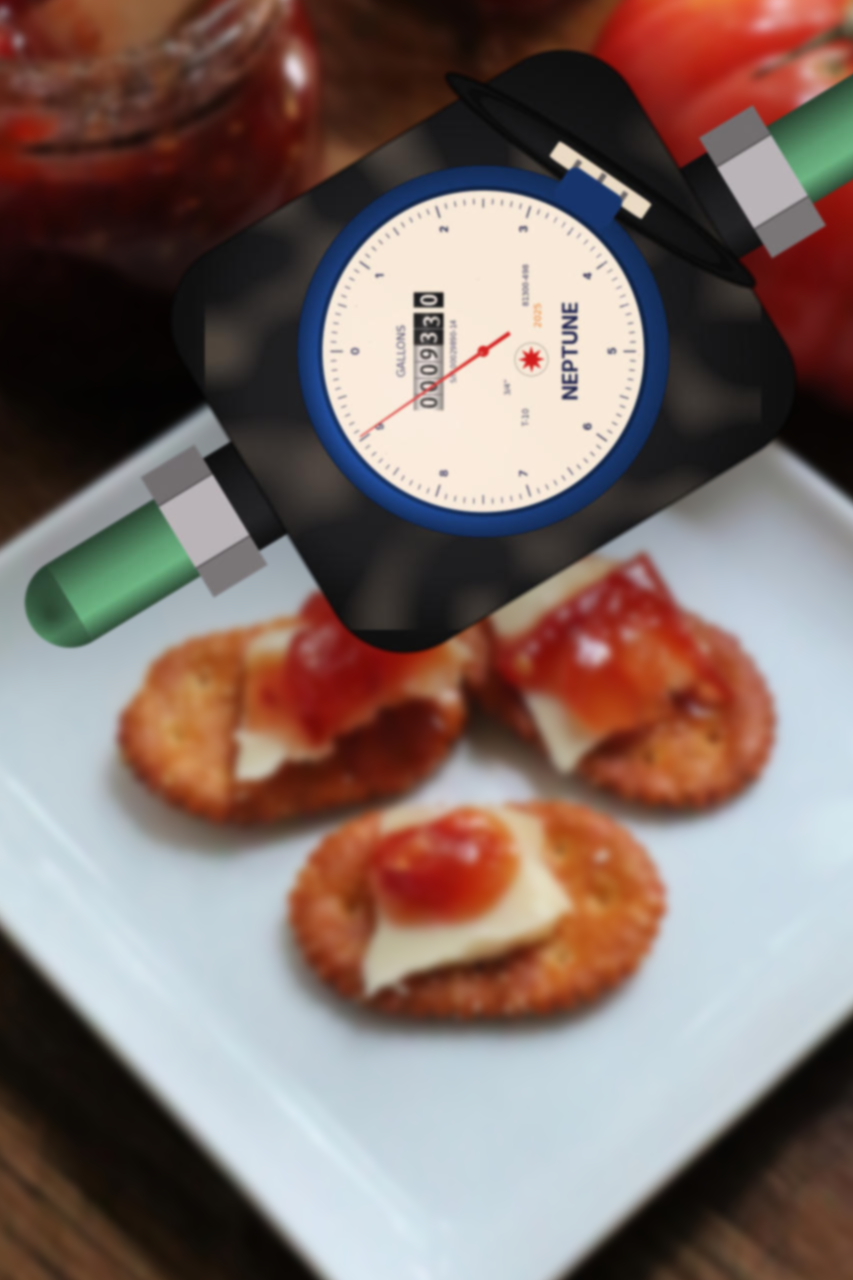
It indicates 9329.0
